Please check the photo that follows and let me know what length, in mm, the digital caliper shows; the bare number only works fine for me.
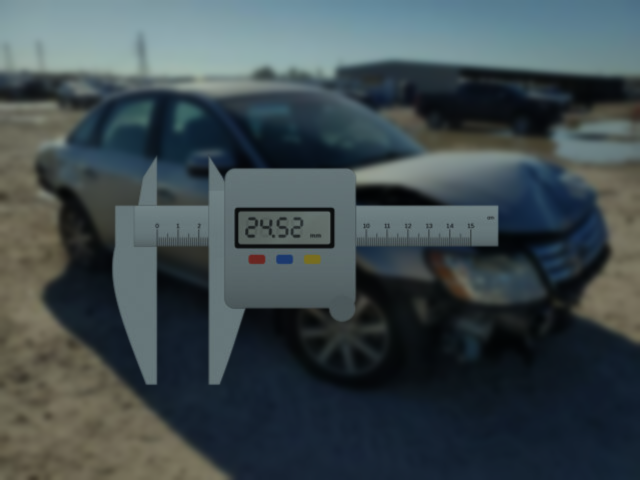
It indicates 24.52
